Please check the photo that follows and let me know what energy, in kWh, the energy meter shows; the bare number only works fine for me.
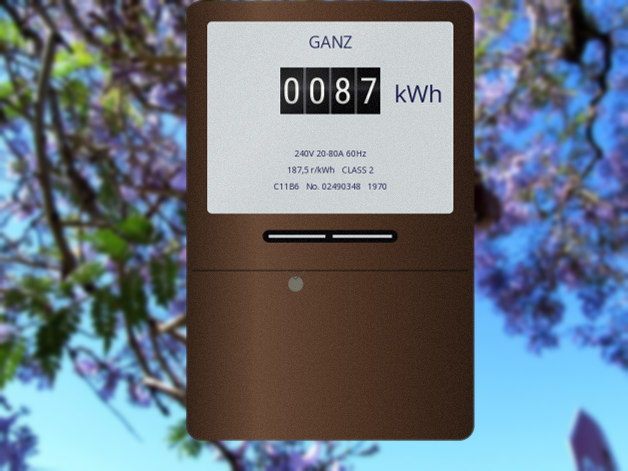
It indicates 87
